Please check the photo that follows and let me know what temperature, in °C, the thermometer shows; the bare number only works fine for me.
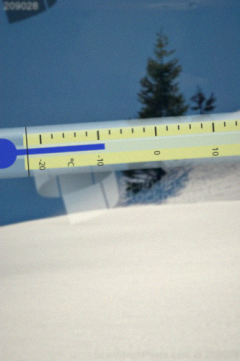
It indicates -9
